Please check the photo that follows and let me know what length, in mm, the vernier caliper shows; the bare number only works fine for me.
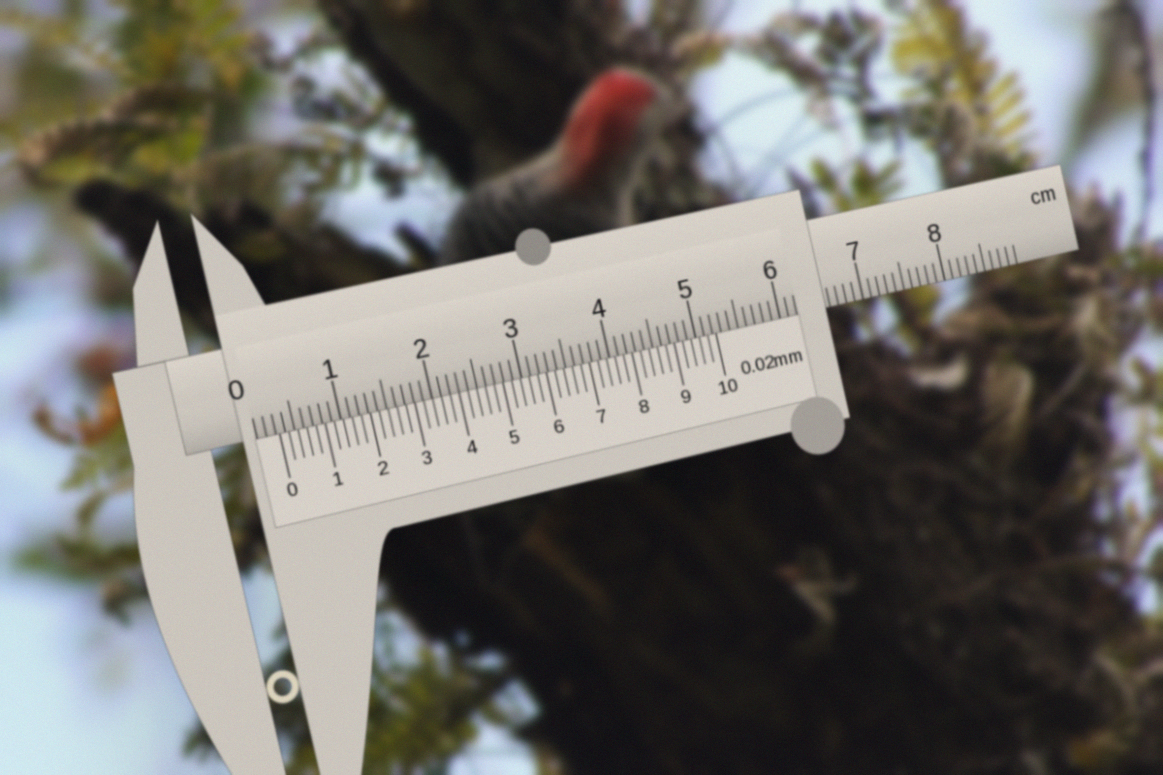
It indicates 3.4
